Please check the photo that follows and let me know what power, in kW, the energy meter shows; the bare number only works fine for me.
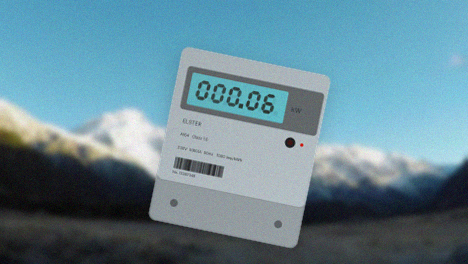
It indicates 0.06
